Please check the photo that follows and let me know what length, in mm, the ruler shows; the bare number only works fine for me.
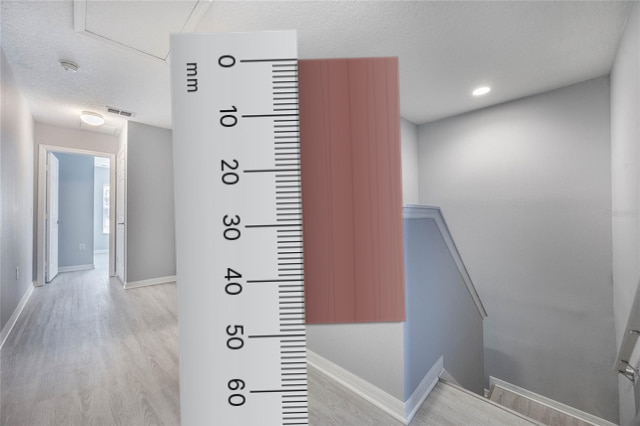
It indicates 48
